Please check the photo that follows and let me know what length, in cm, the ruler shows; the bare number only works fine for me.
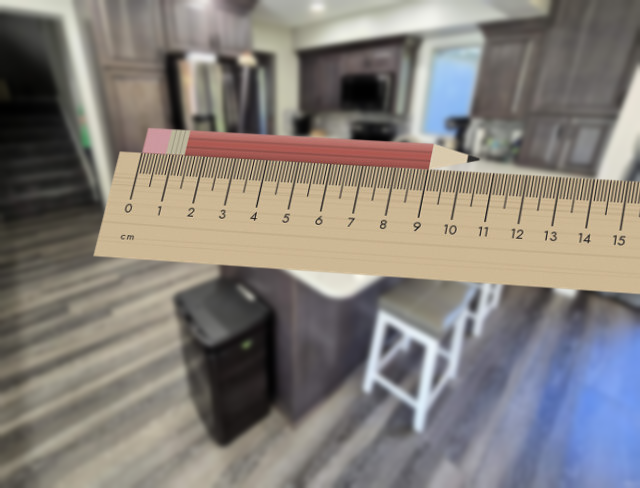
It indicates 10.5
